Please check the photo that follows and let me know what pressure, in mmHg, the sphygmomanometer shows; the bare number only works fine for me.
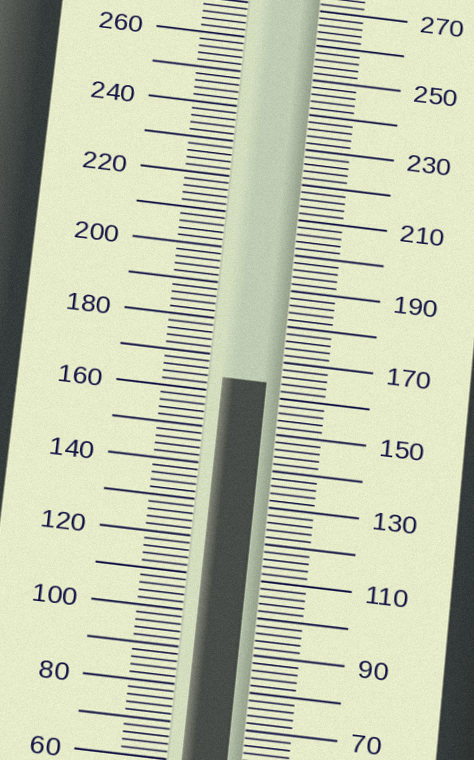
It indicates 164
